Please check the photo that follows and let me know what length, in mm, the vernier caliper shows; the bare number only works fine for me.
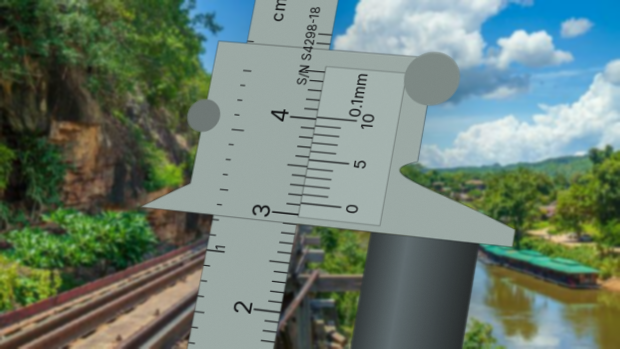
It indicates 31.2
